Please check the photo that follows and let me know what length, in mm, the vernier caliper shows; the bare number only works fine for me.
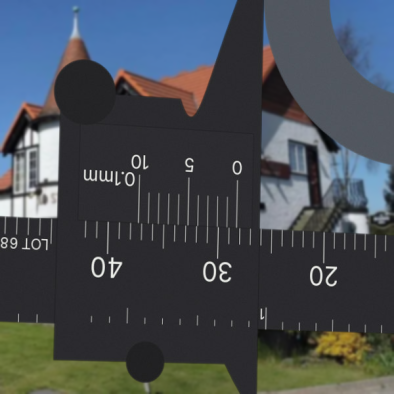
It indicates 28.3
